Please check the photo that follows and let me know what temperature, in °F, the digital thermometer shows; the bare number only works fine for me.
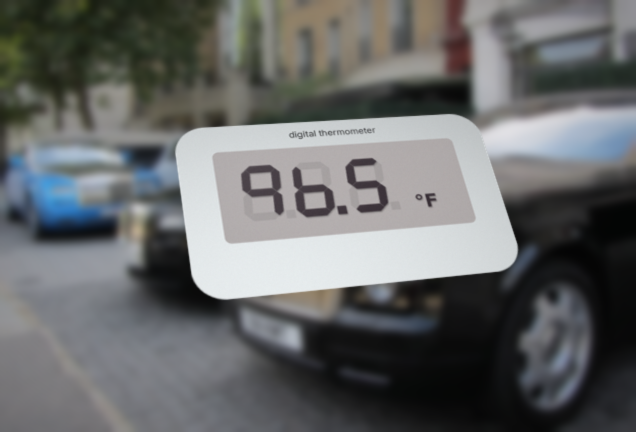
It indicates 96.5
